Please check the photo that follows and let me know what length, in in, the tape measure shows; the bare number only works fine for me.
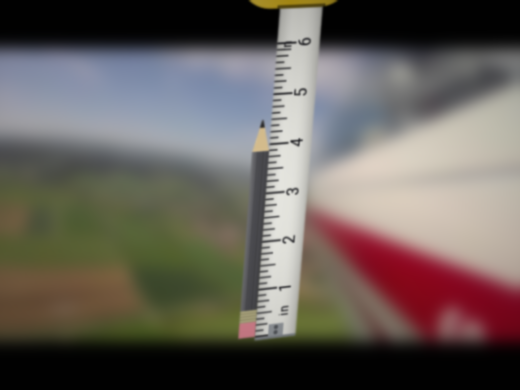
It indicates 4.5
